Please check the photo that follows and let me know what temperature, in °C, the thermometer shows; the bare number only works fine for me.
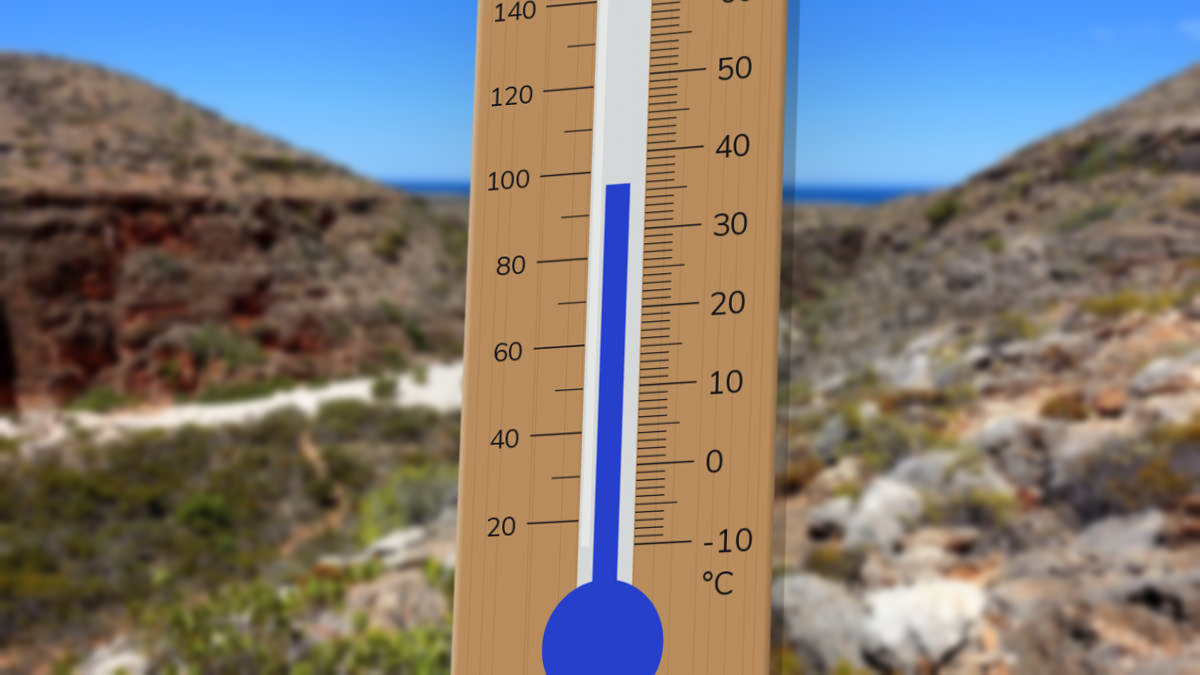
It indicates 36
